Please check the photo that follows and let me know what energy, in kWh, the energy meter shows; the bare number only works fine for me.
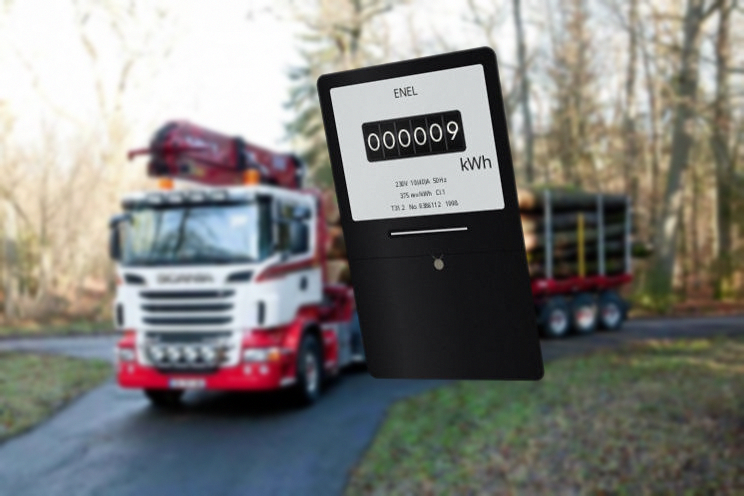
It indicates 9
